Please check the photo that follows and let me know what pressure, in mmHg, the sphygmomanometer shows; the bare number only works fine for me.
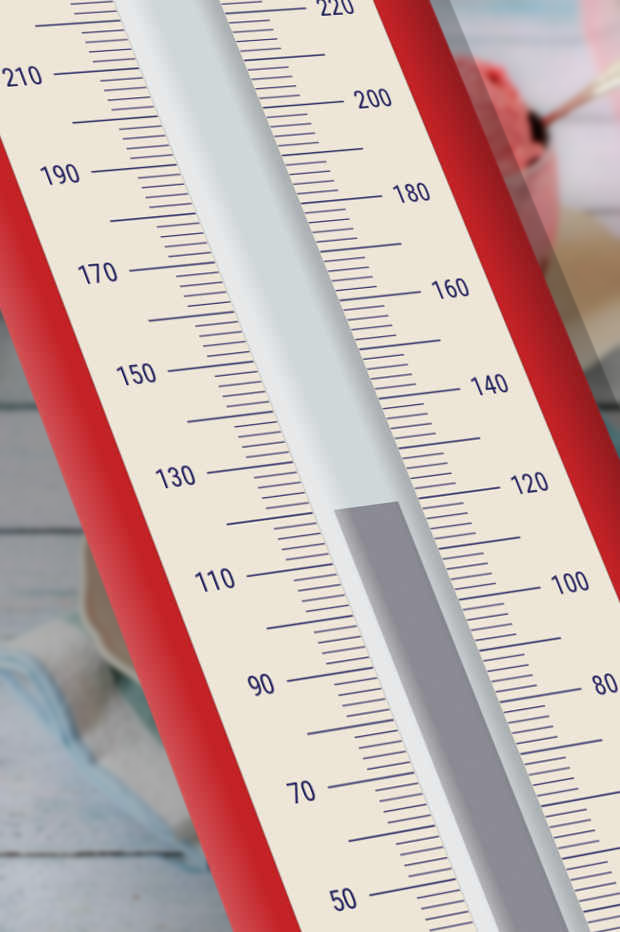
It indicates 120
